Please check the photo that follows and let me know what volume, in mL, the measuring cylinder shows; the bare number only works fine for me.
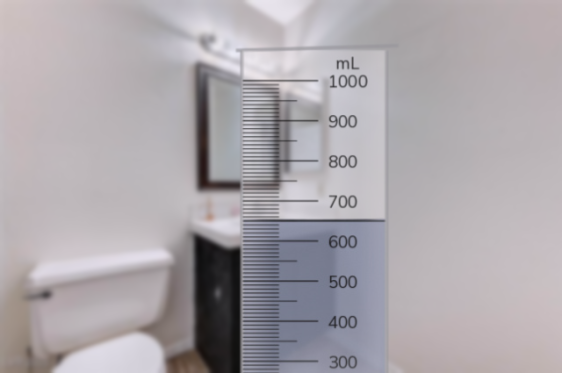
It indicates 650
